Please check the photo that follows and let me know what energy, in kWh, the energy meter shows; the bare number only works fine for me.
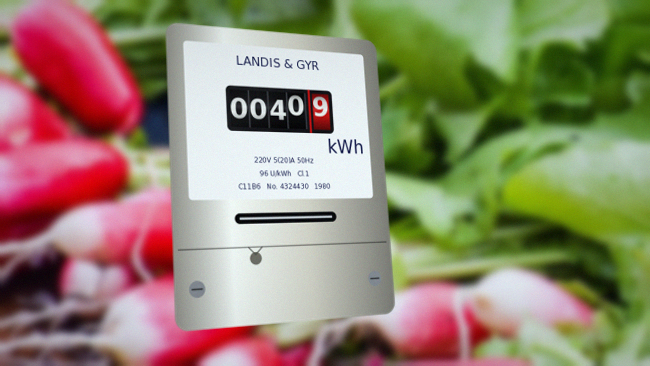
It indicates 40.9
